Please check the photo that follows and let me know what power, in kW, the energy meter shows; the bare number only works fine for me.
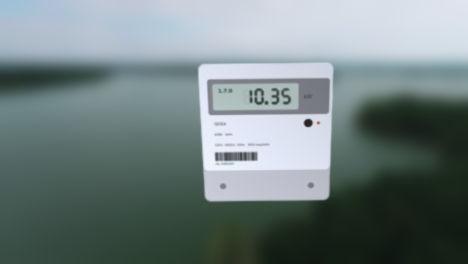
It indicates 10.35
